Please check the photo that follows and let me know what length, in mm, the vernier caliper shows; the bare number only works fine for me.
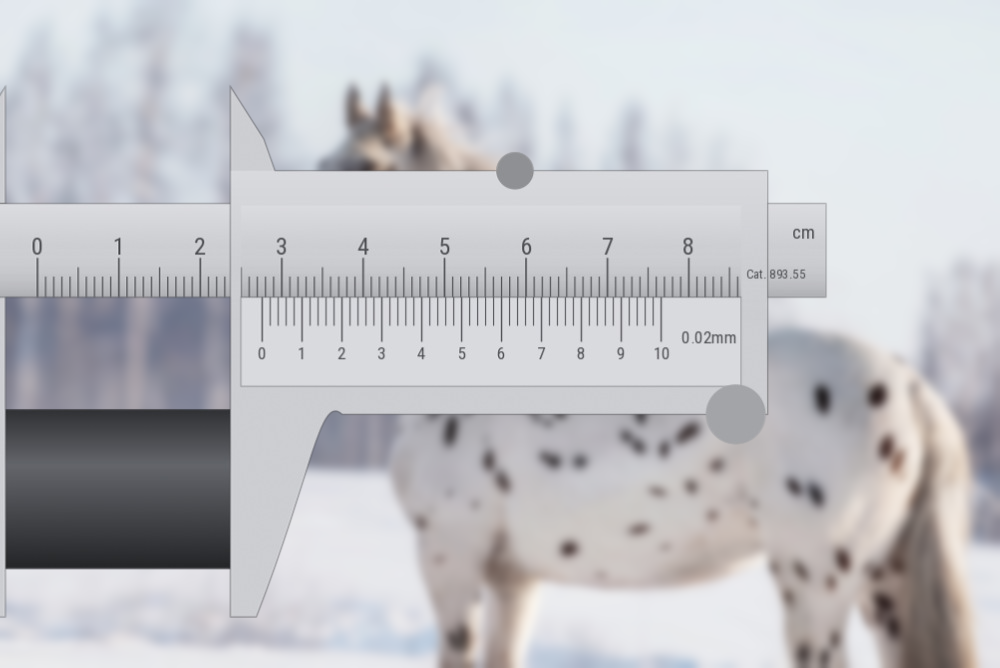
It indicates 27.6
